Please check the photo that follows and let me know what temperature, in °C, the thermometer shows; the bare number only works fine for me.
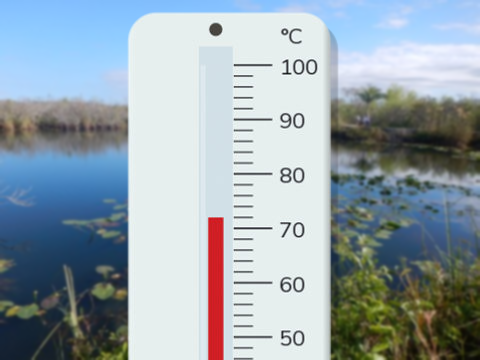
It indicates 72
